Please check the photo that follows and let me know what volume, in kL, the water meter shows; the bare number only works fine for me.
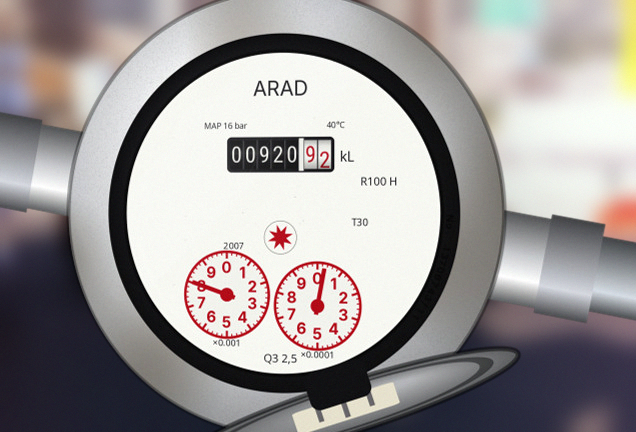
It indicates 920.9180
